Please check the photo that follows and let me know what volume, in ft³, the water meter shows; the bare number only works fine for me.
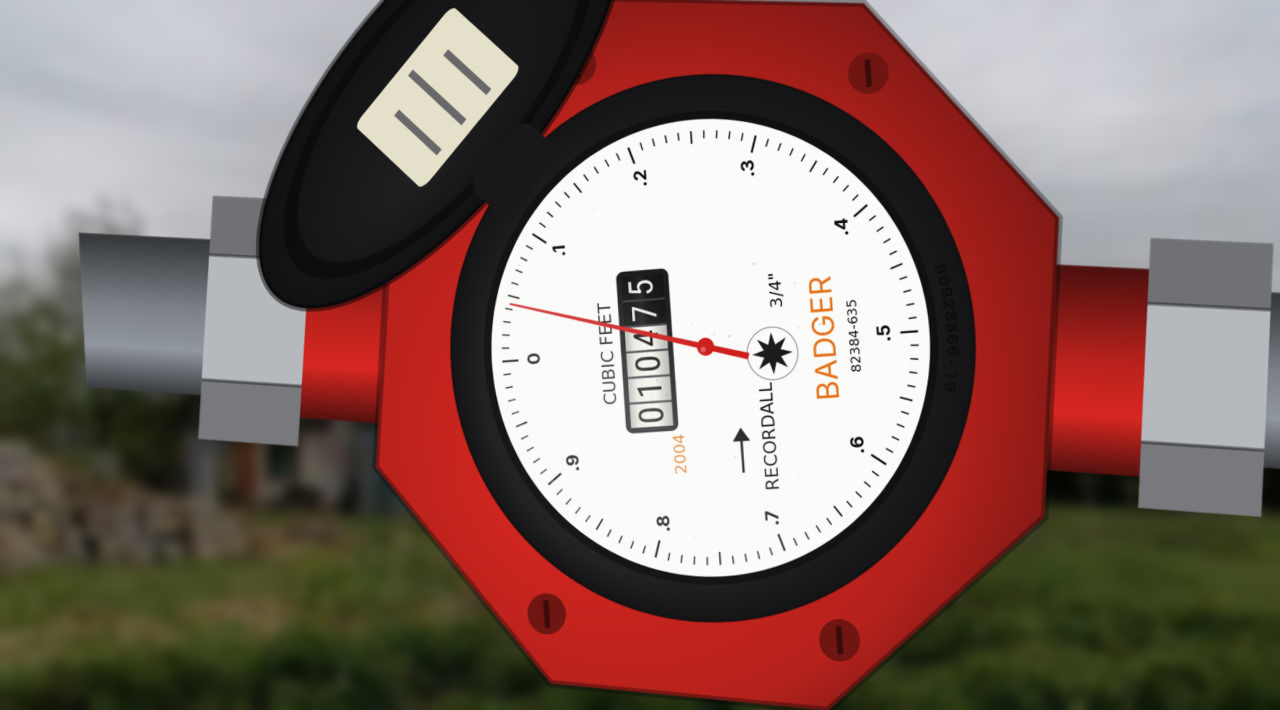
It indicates 10475.04
